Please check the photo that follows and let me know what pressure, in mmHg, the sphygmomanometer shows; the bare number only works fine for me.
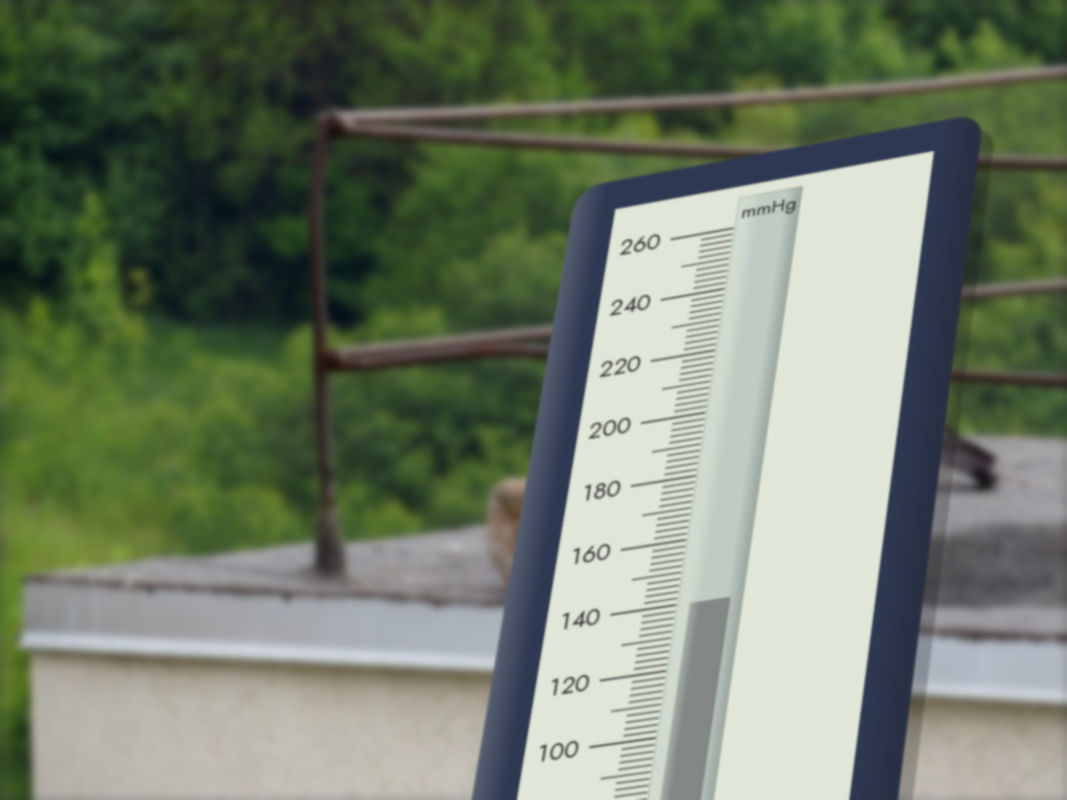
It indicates 140
